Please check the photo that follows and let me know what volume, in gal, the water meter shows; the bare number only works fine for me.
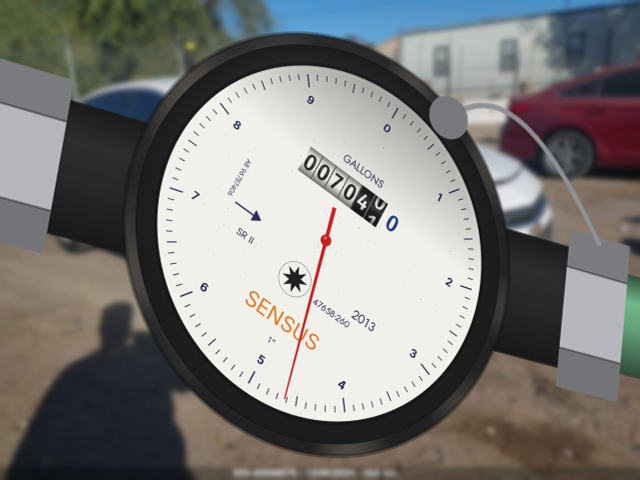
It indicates 70404.6
